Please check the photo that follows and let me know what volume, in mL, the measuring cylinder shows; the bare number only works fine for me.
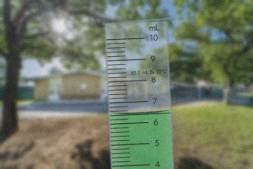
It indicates 6.4
